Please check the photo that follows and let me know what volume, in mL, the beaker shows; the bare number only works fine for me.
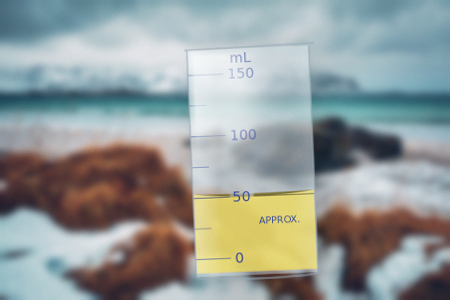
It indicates 50
